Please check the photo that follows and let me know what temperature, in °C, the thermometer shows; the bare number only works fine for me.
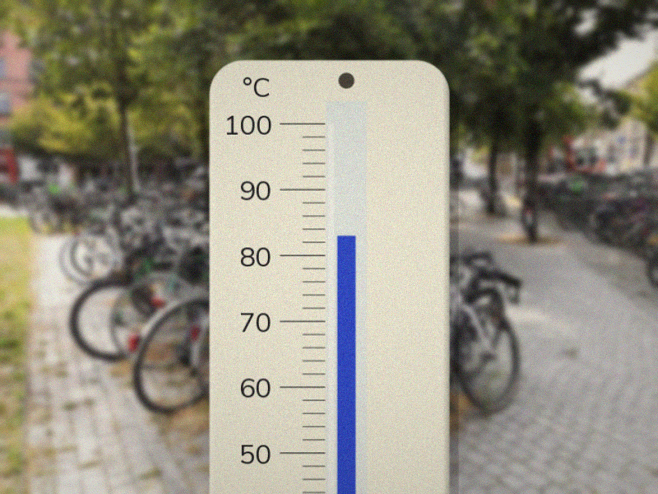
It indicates 83
